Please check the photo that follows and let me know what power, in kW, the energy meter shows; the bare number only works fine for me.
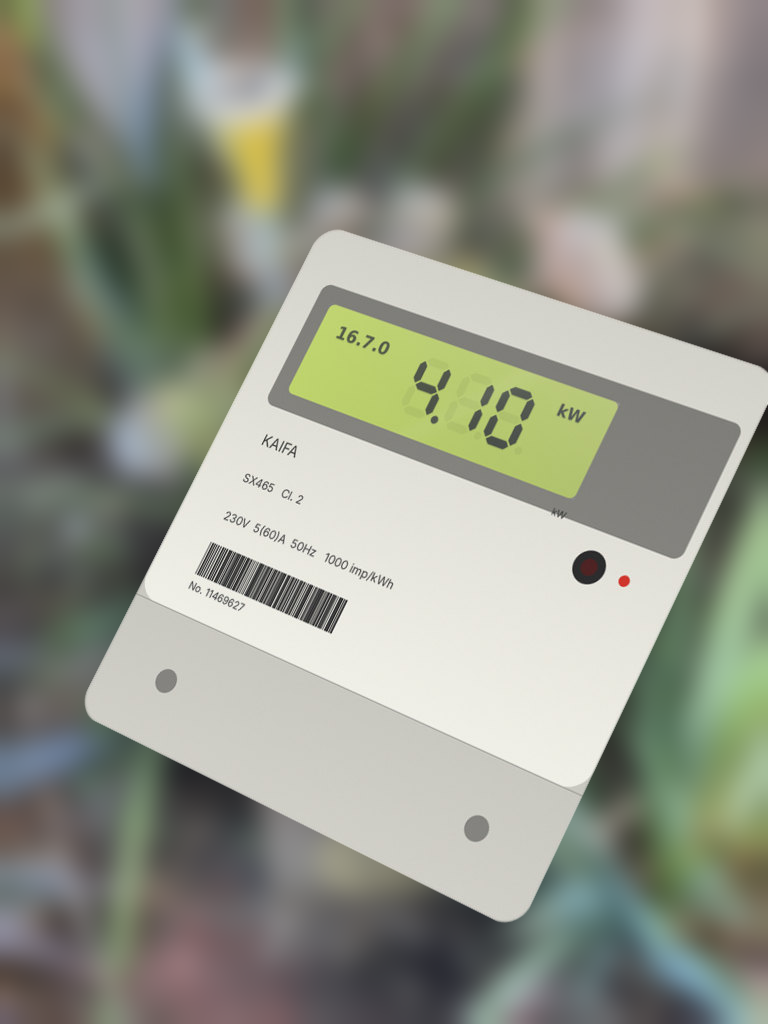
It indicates 4.10
